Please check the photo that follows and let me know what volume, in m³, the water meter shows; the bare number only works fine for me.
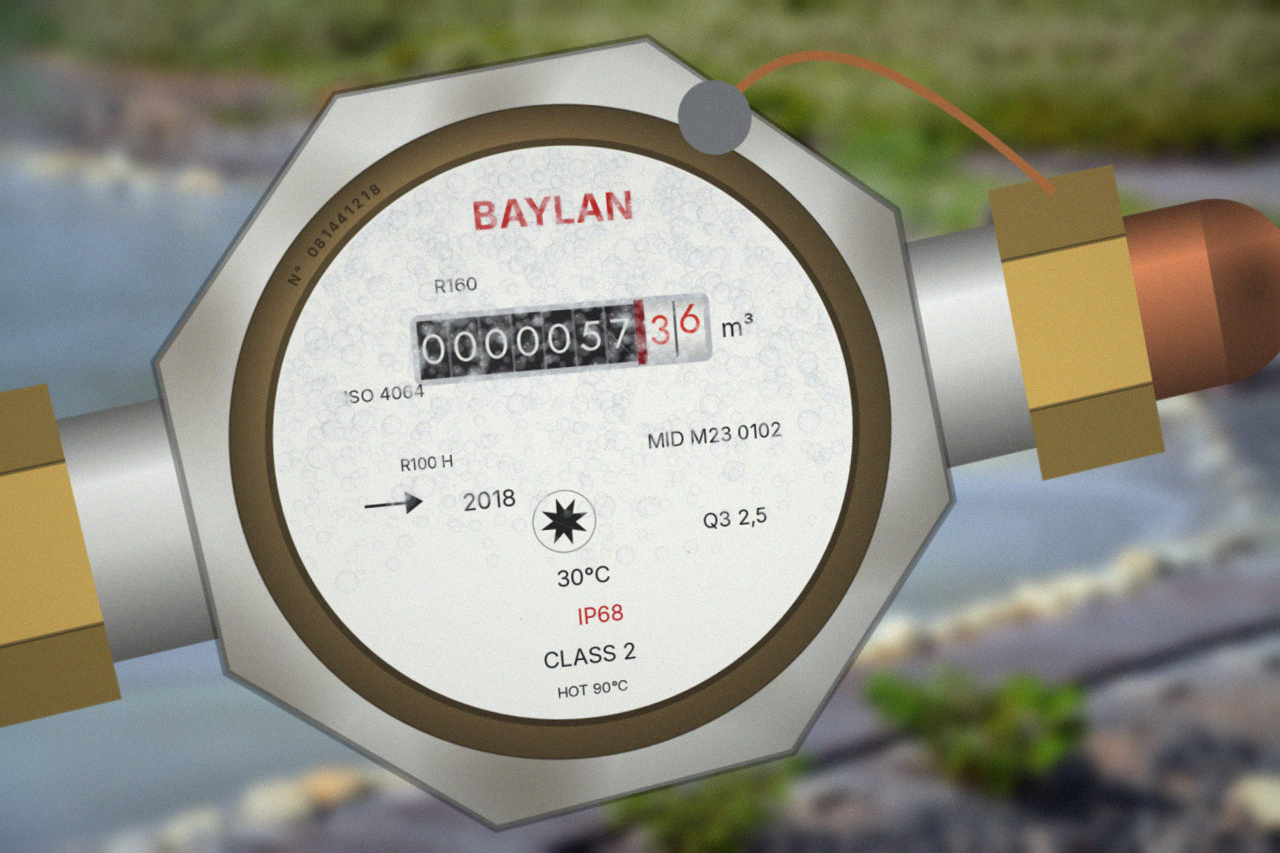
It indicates 57.36
